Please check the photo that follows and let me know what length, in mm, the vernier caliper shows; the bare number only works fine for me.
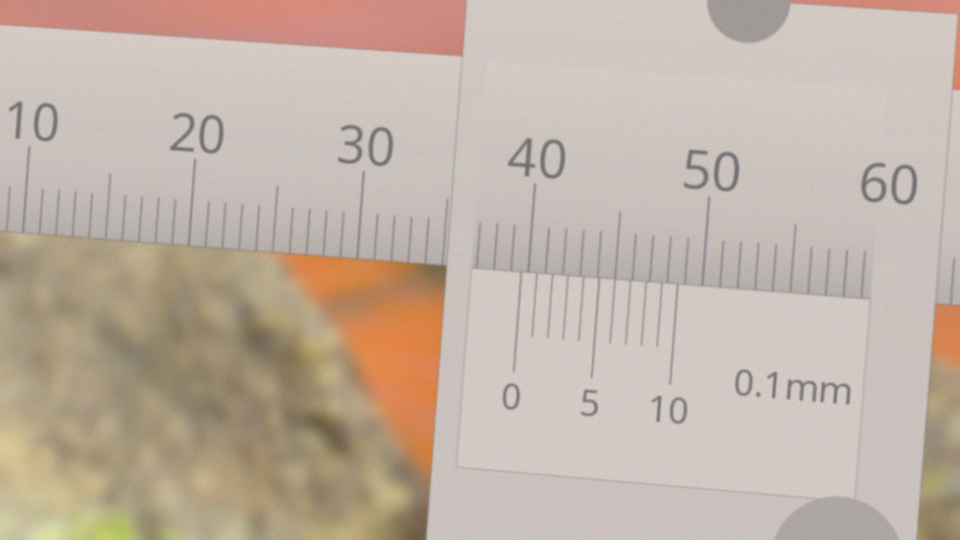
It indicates 39.6
